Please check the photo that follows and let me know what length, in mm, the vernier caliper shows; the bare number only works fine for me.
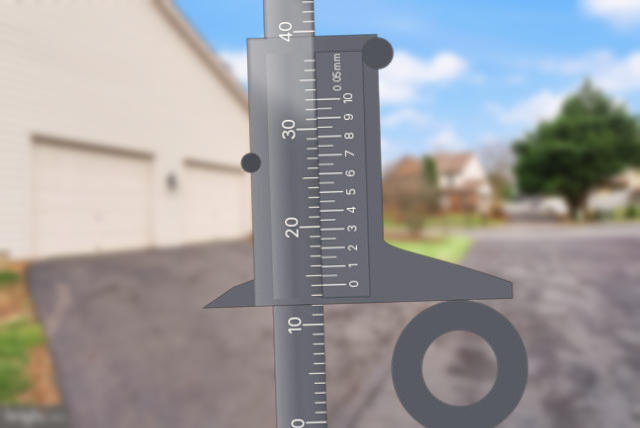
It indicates 14.0
